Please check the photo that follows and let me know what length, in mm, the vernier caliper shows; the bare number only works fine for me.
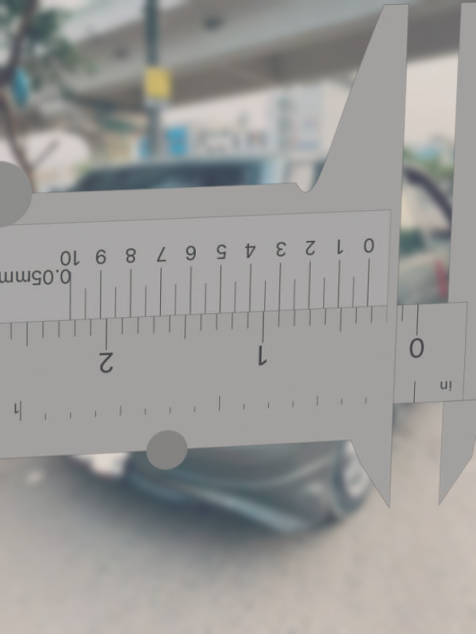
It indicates 3.3
